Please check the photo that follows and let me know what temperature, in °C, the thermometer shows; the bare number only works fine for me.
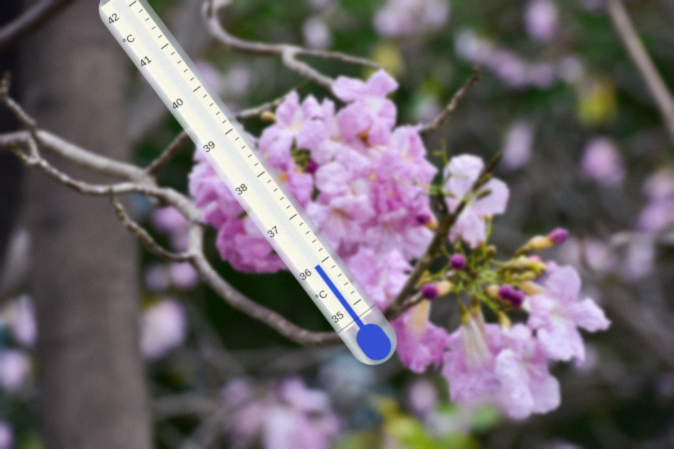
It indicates 36
